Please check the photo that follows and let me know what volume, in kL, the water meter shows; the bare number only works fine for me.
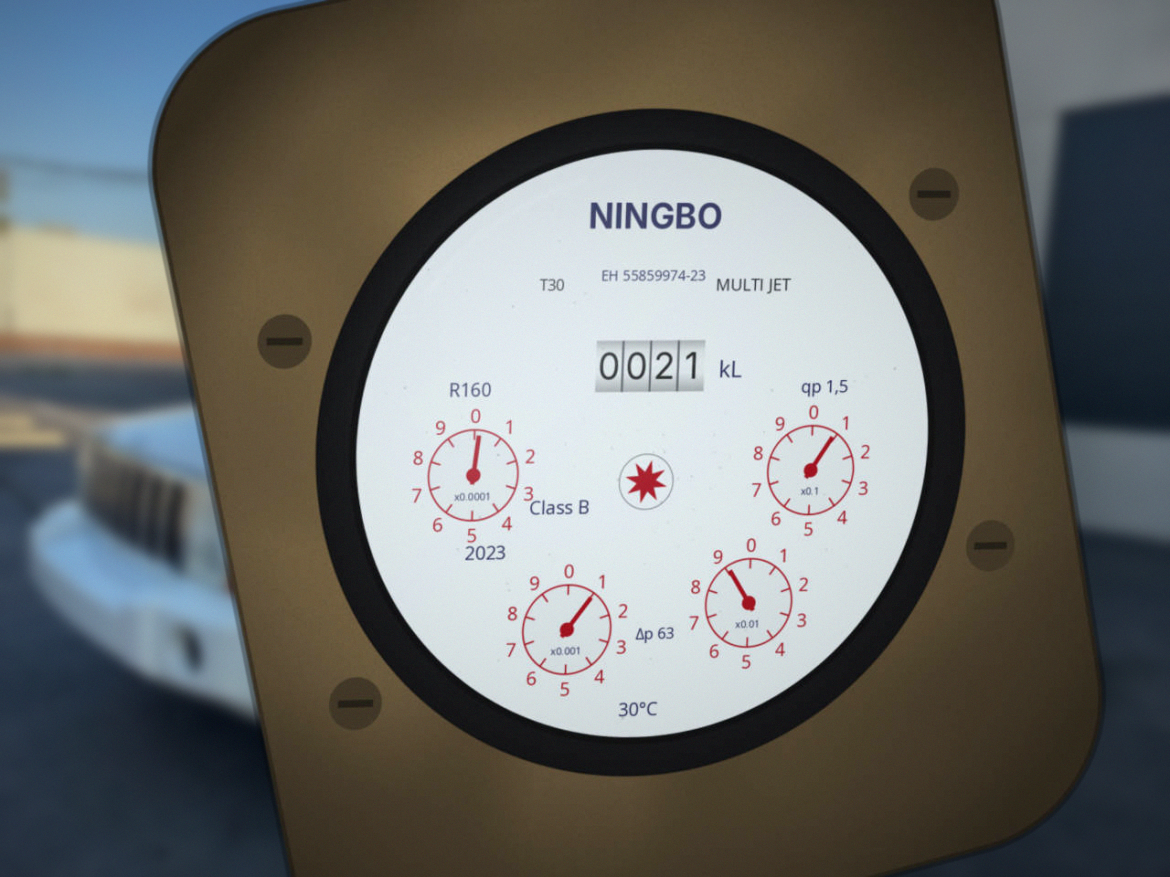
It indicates 21.0910
